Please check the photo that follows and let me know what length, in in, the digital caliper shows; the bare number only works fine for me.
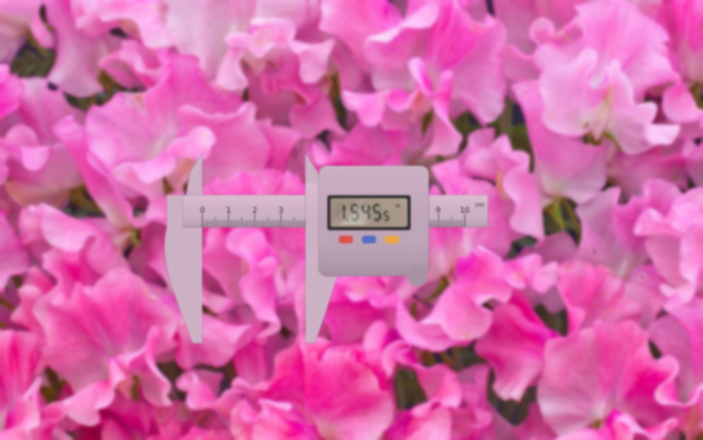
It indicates 1.5455
